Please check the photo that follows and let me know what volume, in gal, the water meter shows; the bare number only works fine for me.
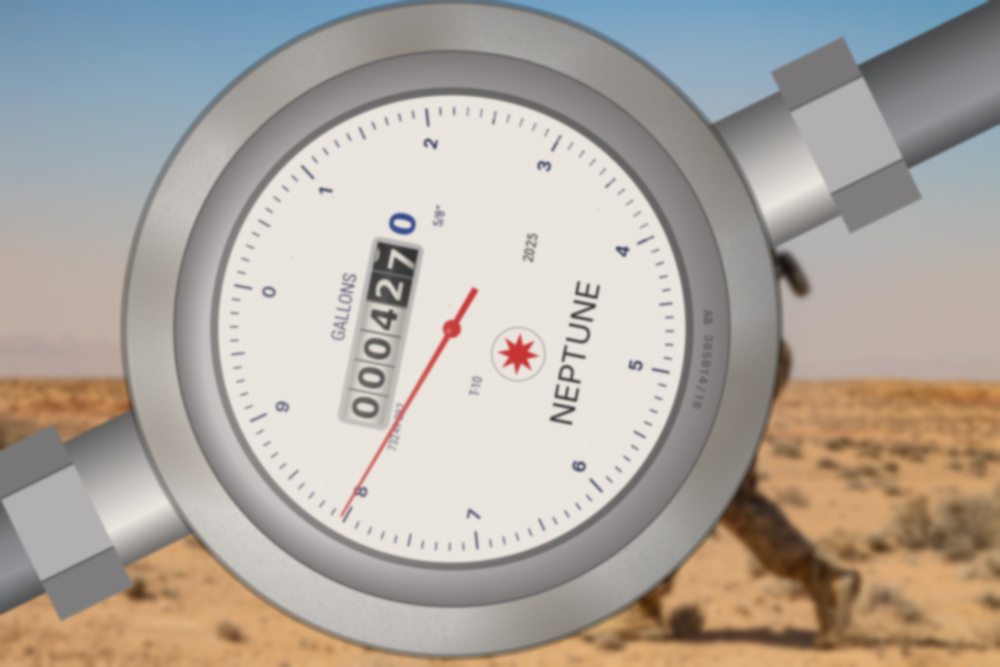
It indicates 4268.0
